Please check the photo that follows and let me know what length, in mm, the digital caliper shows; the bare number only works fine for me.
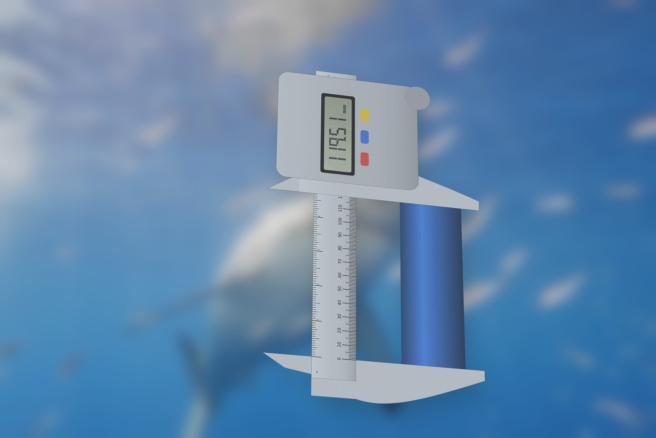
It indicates 119.51
